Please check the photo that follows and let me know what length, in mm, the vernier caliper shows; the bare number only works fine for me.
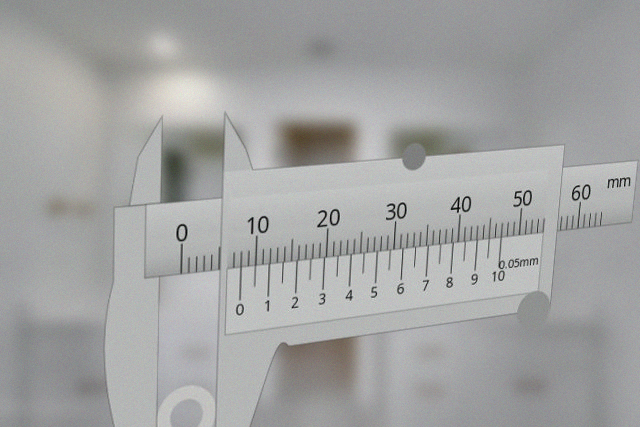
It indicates 8.0
